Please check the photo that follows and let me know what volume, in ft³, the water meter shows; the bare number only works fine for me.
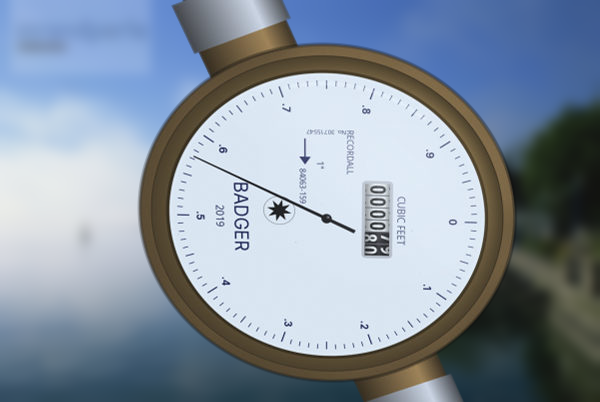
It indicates 79.57
